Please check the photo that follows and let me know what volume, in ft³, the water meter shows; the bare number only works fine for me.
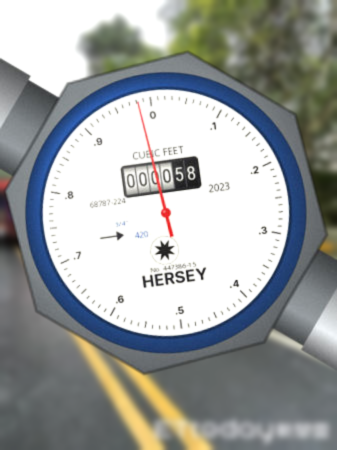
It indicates 57.98
